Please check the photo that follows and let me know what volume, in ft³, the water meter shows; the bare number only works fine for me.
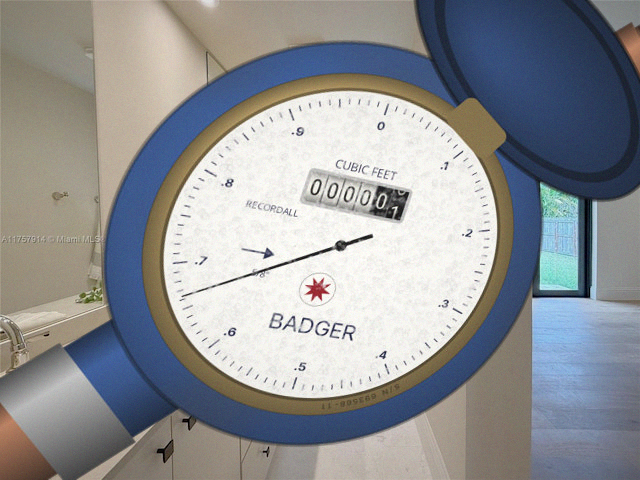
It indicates 0.66
